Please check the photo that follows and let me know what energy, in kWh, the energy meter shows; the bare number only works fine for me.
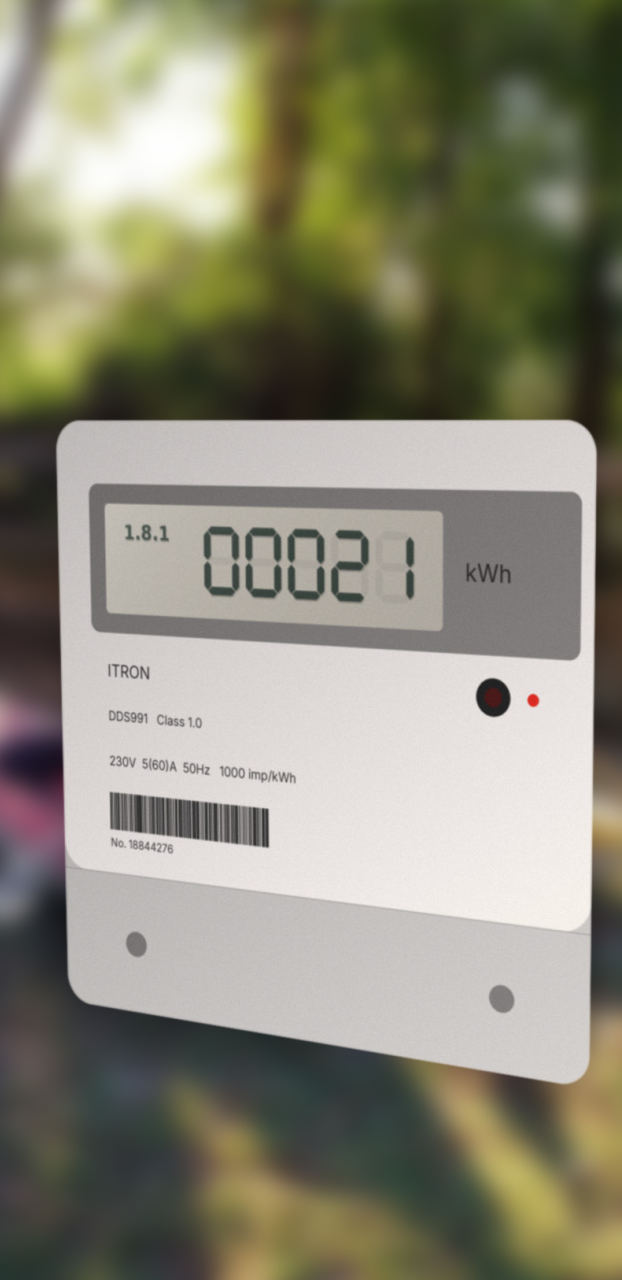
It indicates 21
